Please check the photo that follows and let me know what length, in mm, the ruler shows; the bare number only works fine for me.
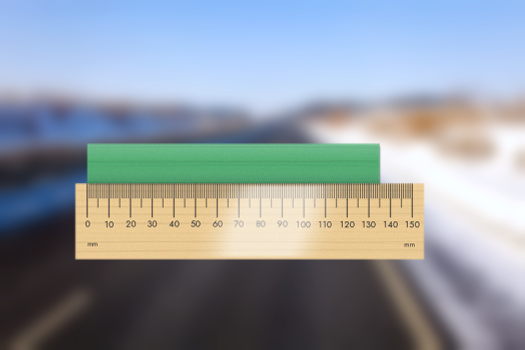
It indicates 135
